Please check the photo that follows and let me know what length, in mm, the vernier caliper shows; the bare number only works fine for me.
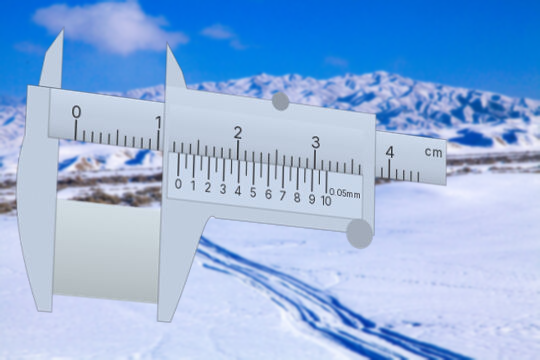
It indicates 12.6
